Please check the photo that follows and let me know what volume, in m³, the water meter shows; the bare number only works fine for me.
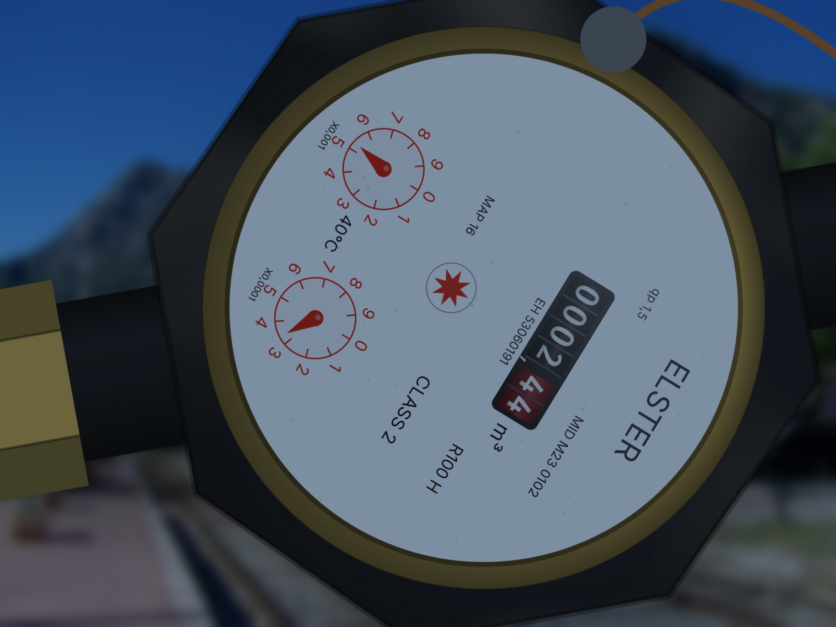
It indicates 2.4453
